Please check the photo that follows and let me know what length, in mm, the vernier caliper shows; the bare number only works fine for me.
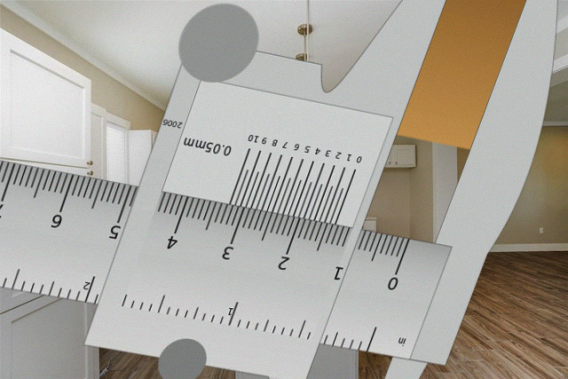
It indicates 13.6
